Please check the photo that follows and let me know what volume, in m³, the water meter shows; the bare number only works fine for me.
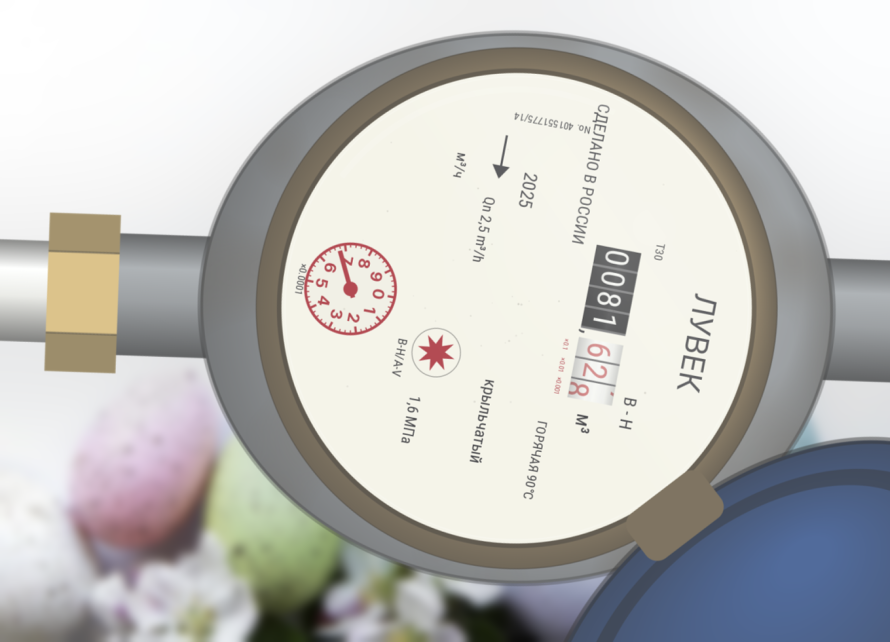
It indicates 81.6276
